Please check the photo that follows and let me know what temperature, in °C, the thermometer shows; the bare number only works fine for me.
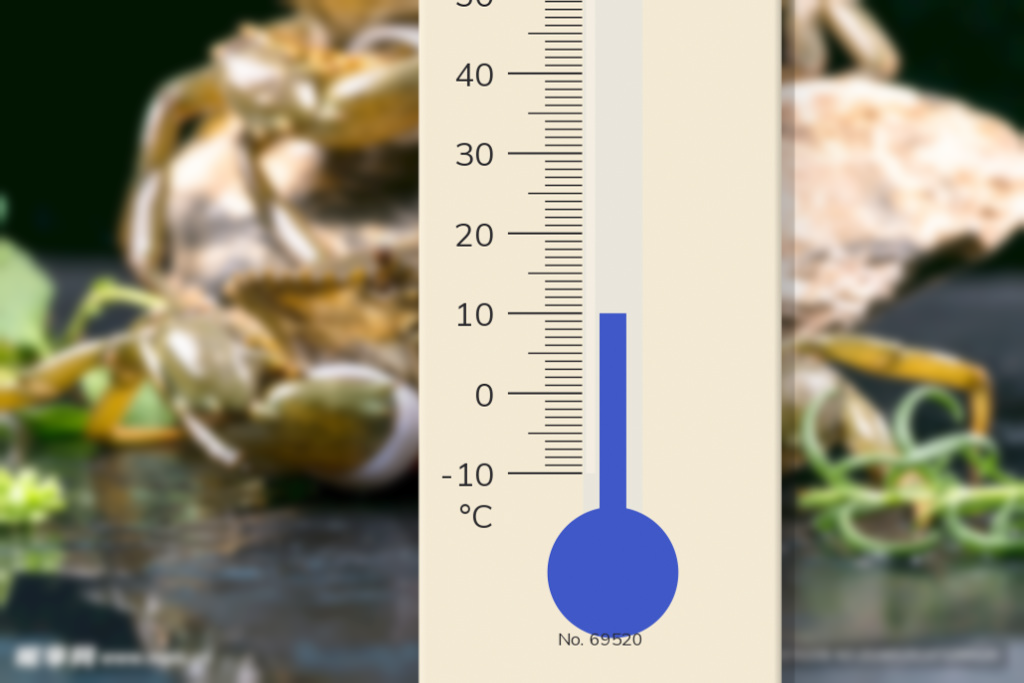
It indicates 10
